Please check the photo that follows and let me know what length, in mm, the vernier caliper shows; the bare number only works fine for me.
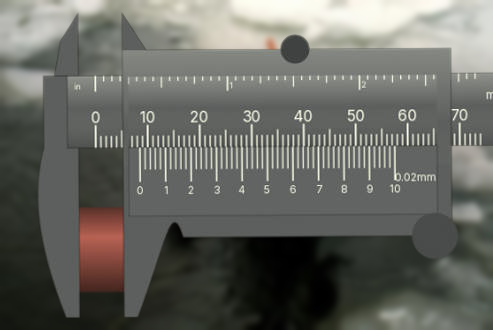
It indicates 8.5
